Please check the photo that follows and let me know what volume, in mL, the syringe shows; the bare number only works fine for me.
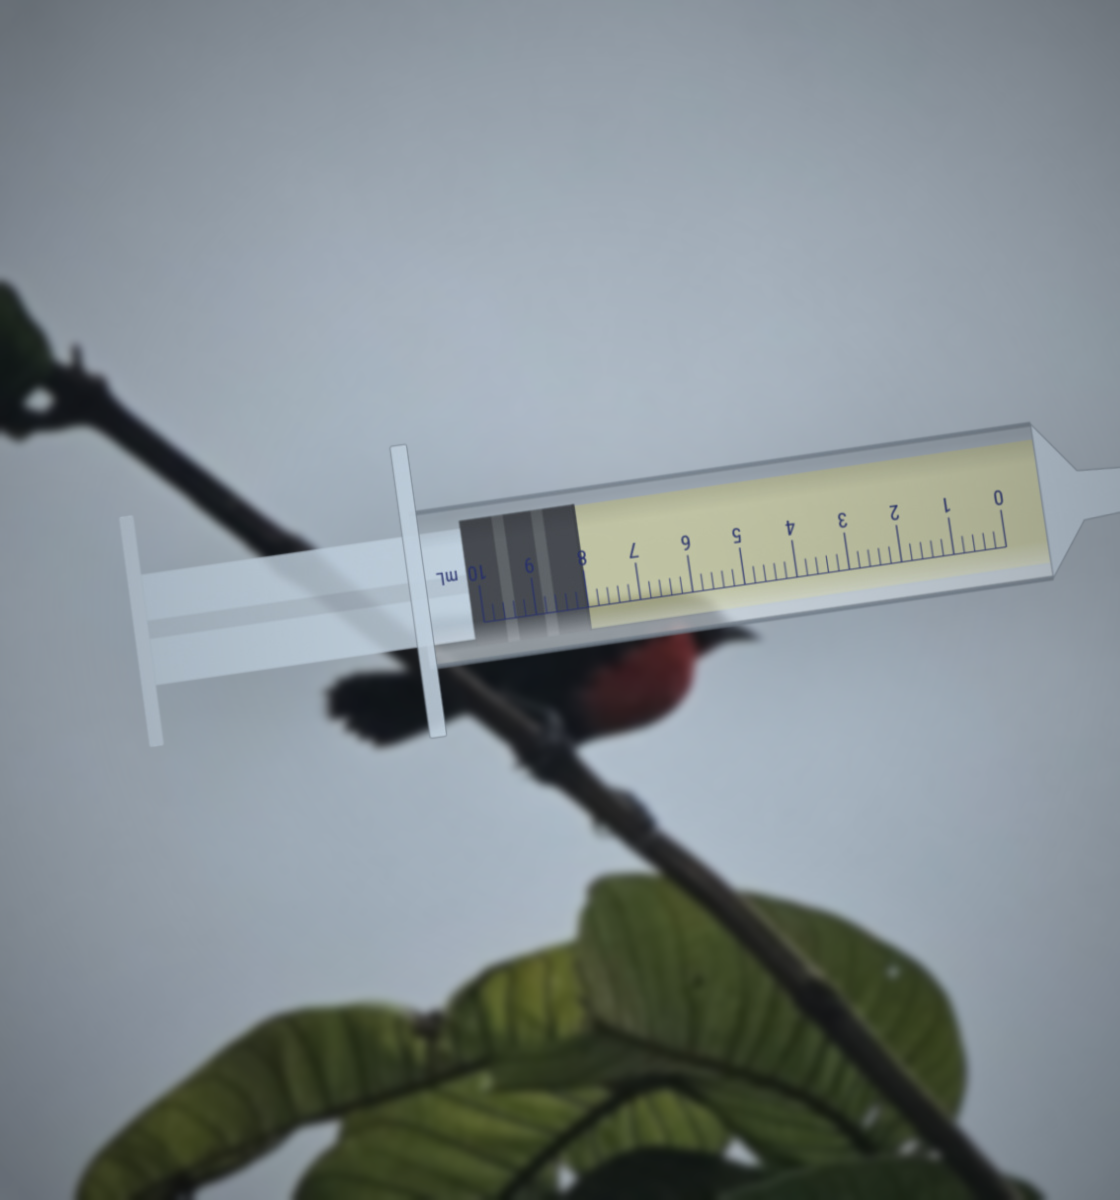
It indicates 8
